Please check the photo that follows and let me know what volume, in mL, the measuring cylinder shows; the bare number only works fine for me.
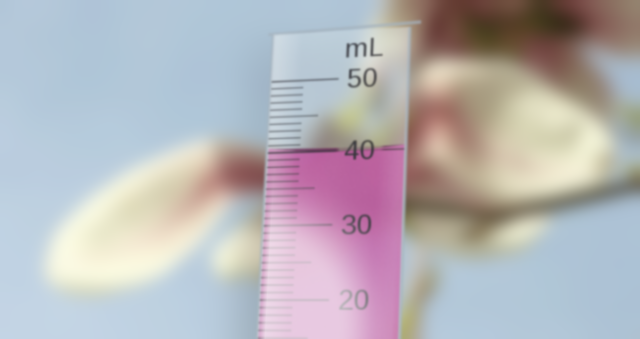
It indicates 40
